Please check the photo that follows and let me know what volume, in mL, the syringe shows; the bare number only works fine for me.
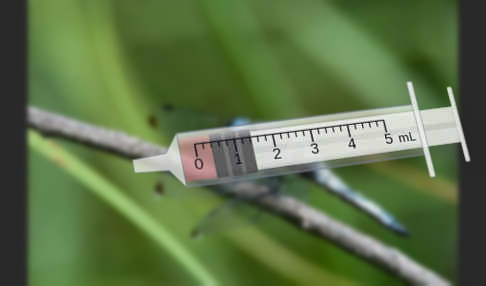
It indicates 0.4
